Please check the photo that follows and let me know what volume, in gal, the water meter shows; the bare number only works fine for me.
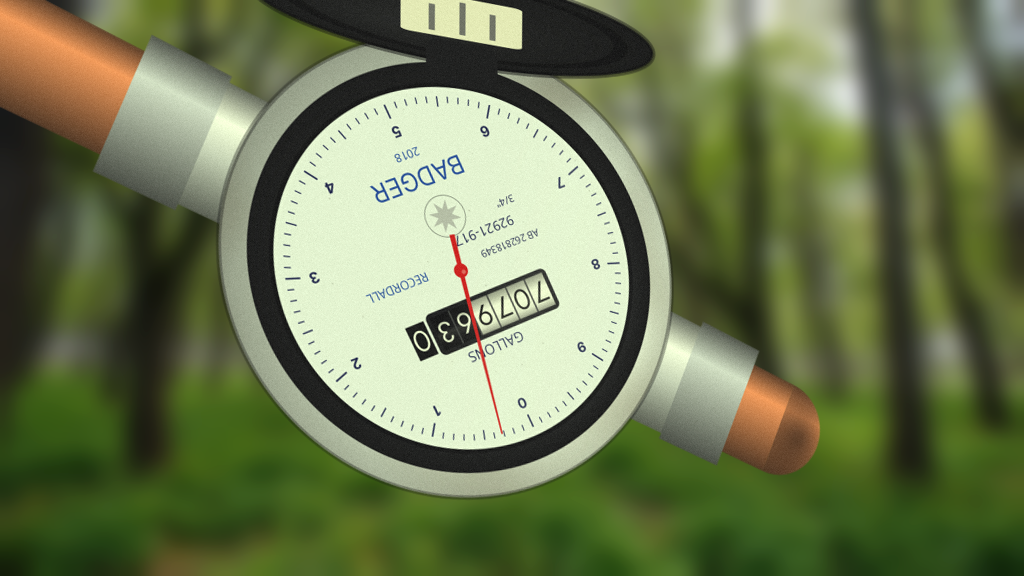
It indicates 7079630.3
